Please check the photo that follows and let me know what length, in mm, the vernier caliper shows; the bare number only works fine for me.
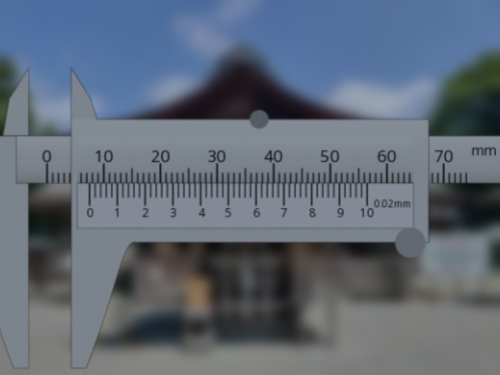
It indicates 7.5
